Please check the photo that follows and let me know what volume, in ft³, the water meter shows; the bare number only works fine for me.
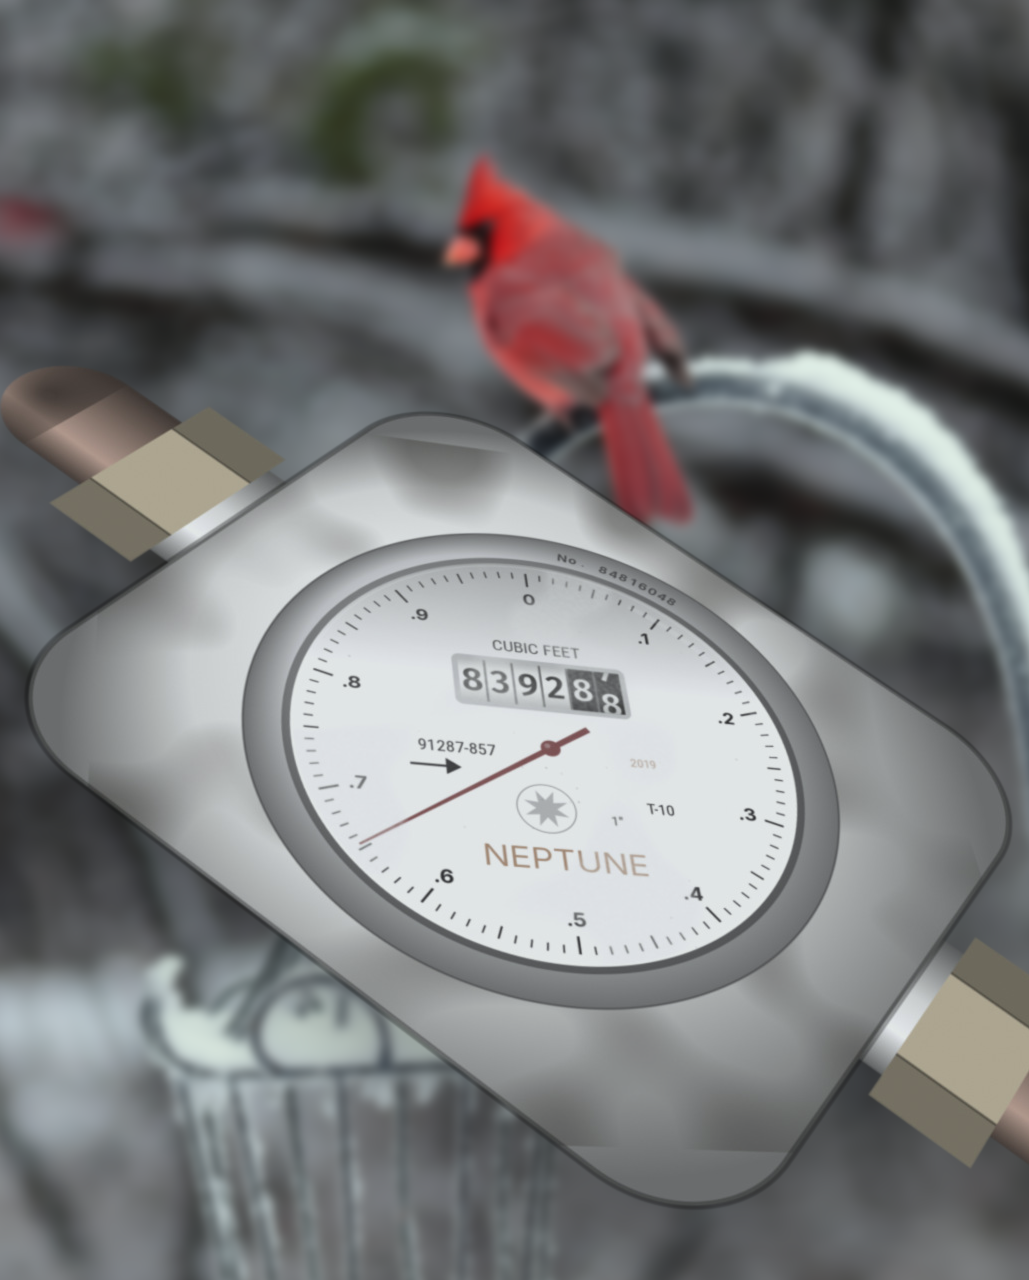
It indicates 839287.65
